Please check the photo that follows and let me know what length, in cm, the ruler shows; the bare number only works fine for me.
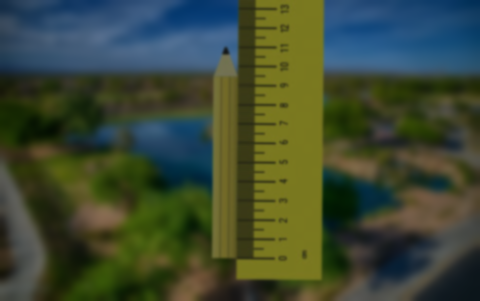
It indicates 11
